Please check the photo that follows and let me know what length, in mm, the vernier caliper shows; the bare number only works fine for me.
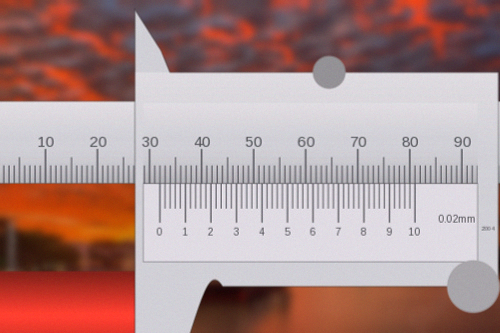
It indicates 32.0
